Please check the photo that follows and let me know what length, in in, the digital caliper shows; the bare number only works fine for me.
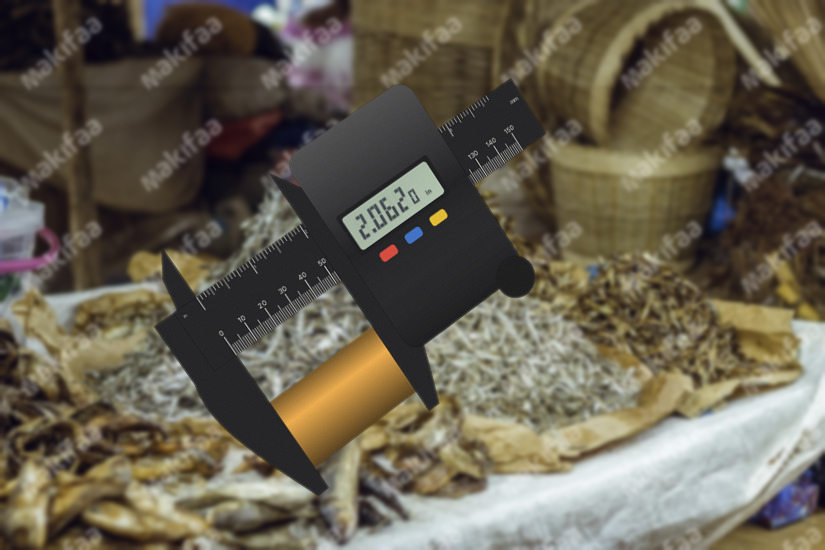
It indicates 2.0620
